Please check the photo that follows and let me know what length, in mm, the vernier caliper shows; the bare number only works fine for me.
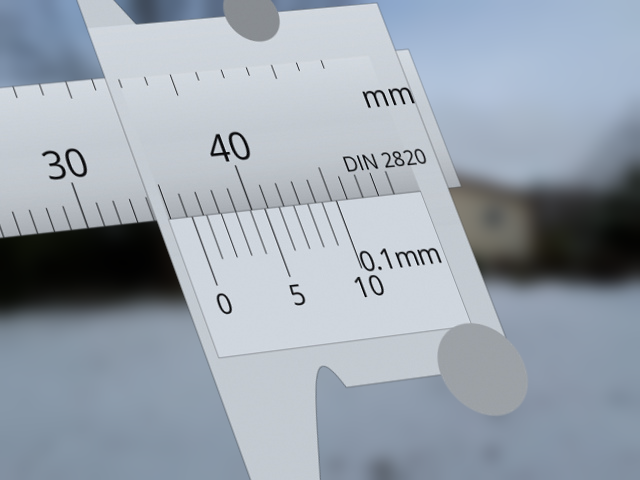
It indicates 36.3
